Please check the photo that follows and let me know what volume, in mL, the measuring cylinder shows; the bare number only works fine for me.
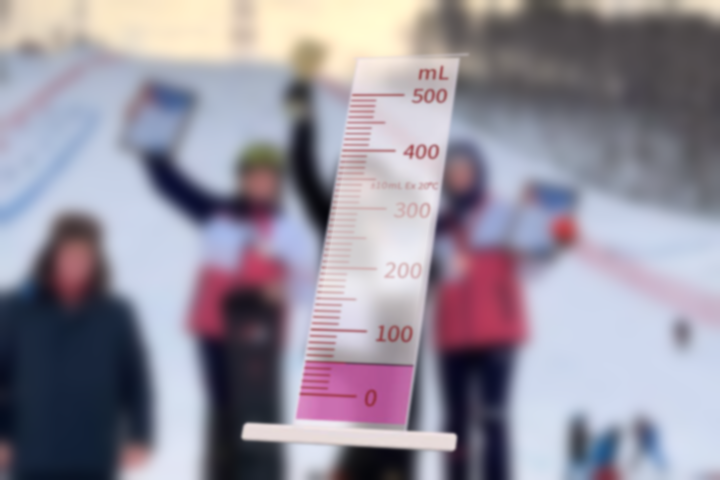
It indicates 50
